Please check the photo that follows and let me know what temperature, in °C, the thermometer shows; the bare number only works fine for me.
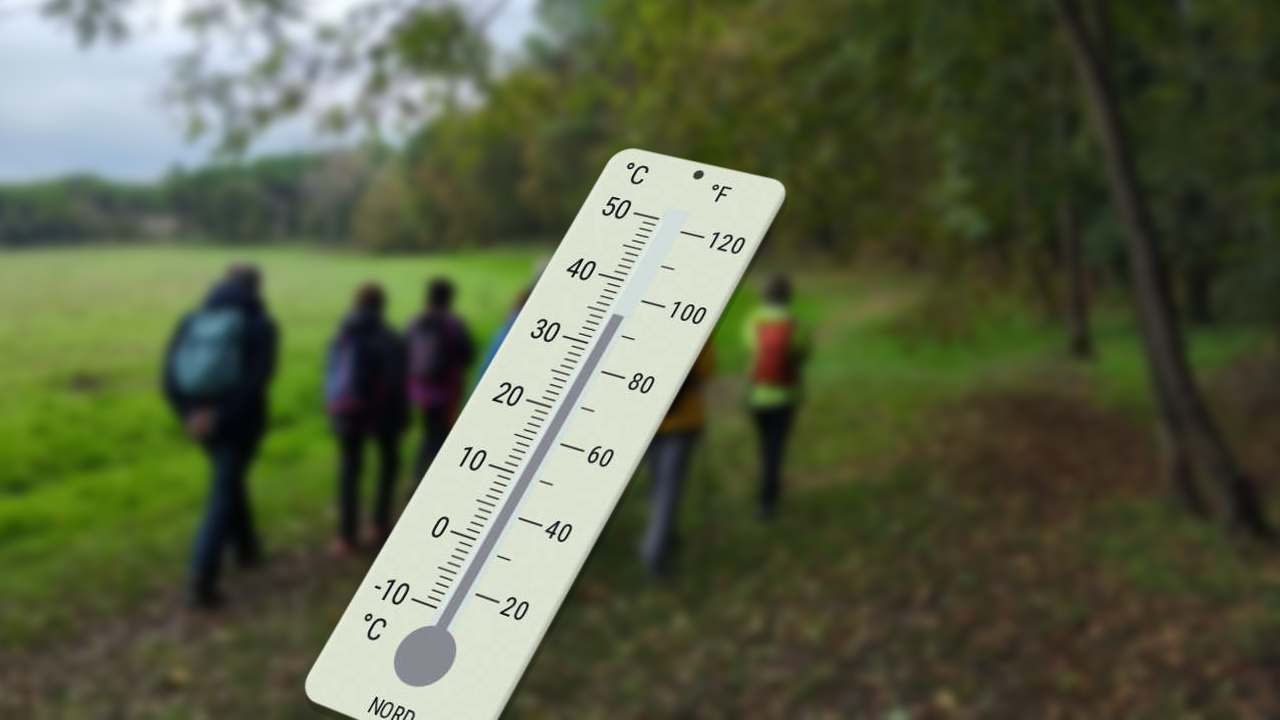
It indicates 35
